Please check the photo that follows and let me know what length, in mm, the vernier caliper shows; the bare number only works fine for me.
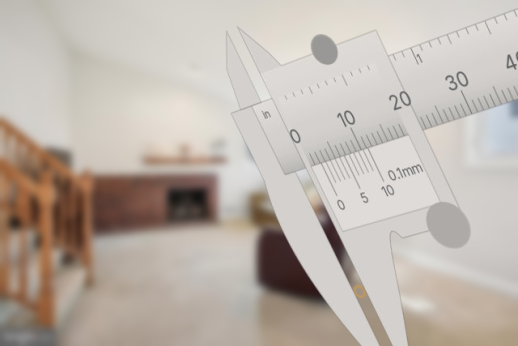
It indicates 2.2
